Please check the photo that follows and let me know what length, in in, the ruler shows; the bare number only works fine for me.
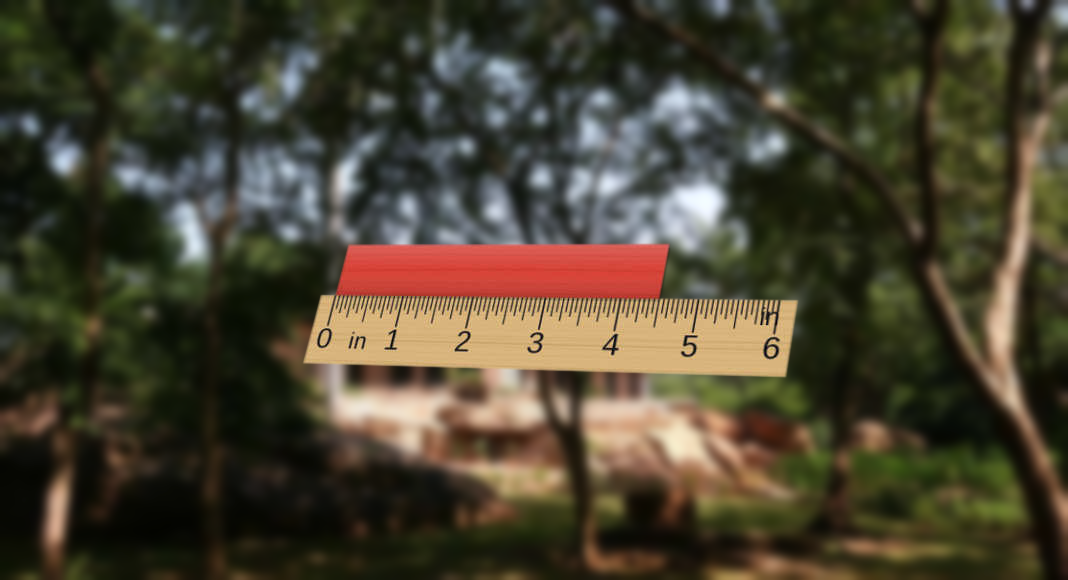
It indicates 4.5
